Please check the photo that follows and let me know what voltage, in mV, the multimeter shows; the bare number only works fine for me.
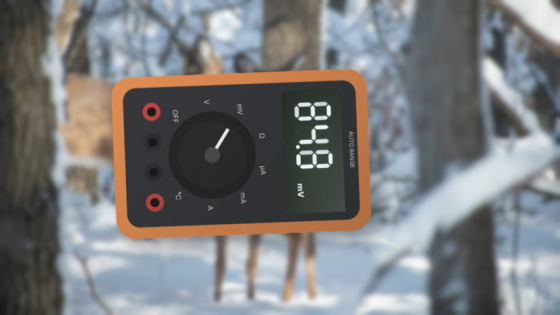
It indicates 84.8
